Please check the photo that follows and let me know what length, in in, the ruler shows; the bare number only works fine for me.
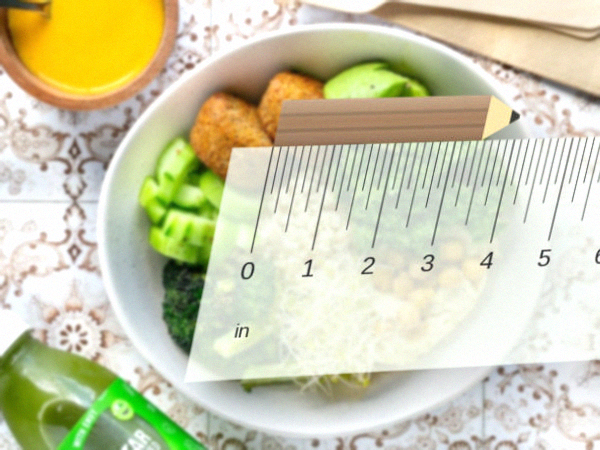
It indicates 4
